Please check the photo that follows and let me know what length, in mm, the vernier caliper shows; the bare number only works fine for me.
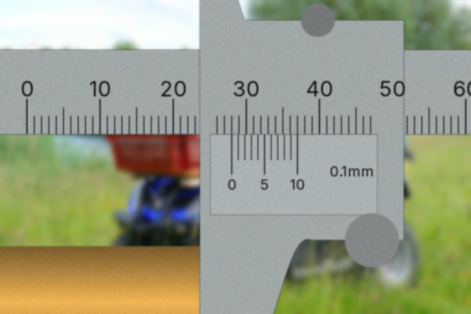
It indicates 28.0
